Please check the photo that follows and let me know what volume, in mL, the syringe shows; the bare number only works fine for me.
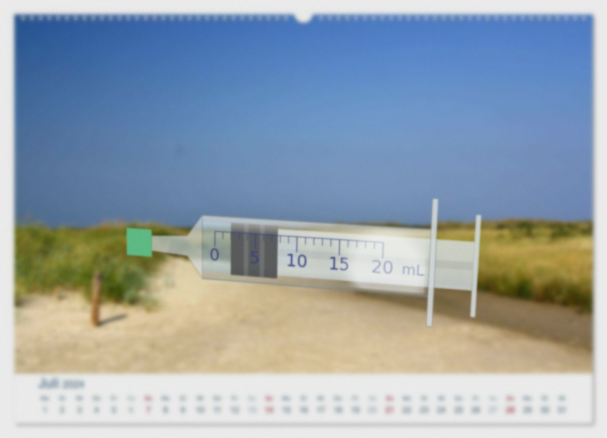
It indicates 2
